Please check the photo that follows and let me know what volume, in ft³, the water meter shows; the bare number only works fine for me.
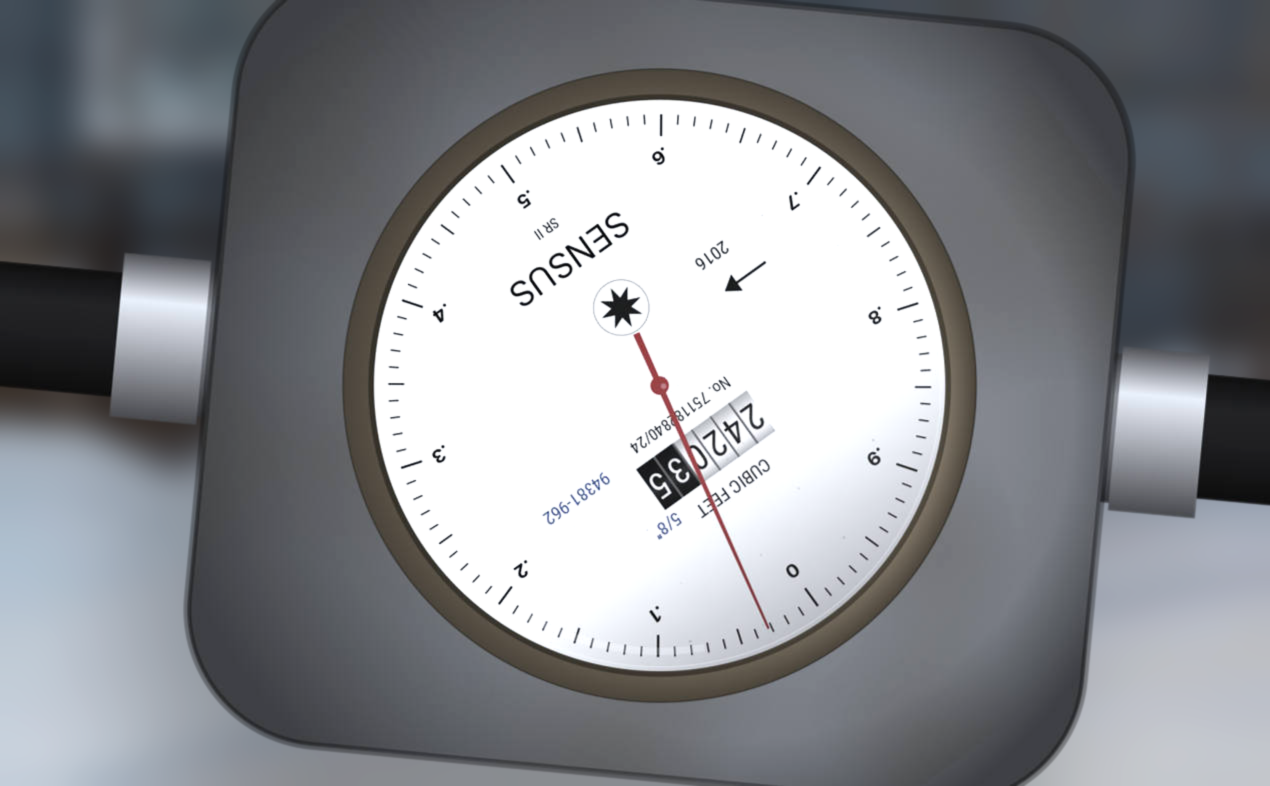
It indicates 242035.03
